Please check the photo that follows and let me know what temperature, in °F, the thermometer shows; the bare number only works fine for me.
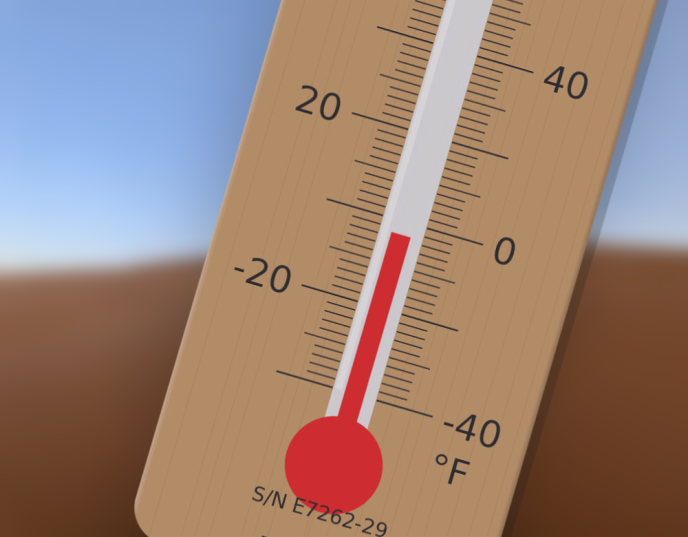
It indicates -3
